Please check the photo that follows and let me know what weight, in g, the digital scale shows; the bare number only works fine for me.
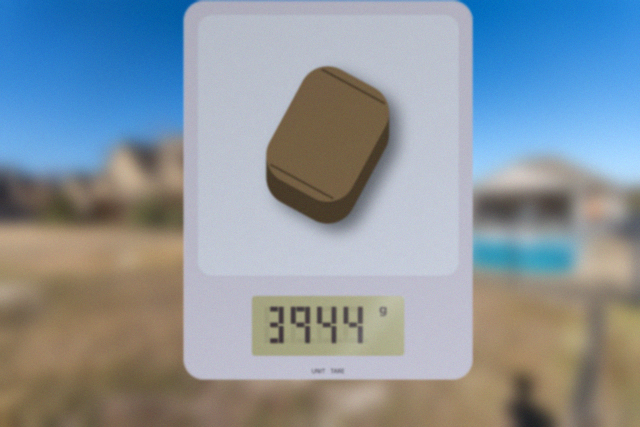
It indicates 3944
